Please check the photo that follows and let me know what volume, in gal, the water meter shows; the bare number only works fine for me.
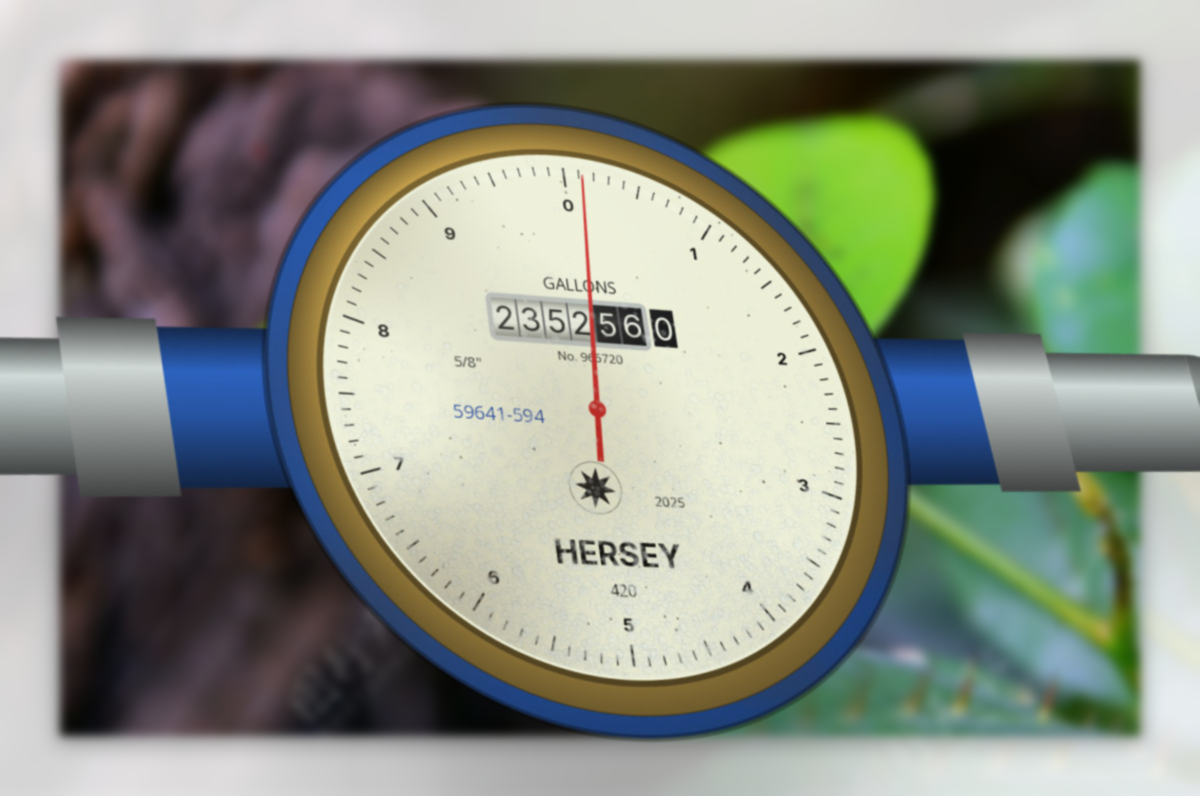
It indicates 2352560.1
